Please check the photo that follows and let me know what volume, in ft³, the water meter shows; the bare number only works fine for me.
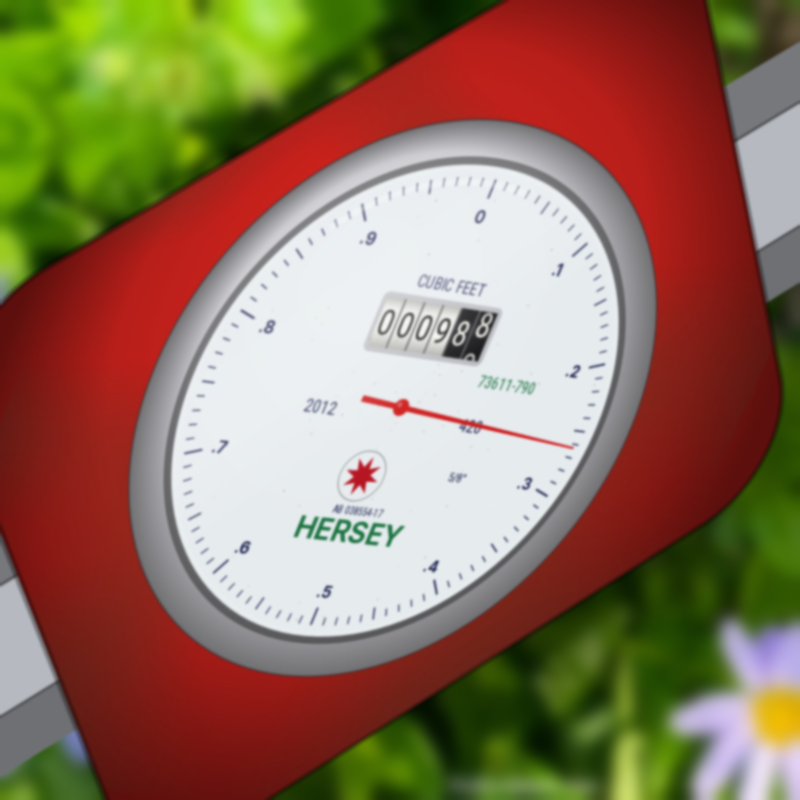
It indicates 988.26
